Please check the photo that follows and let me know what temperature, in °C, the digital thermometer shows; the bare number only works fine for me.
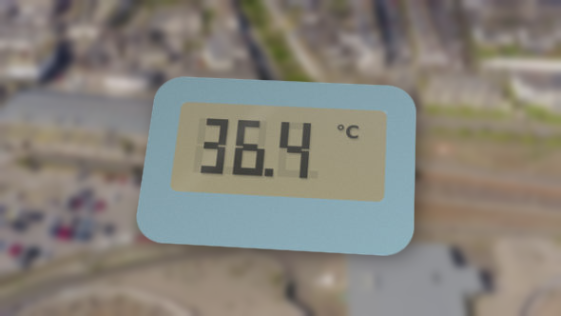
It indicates 36.4
